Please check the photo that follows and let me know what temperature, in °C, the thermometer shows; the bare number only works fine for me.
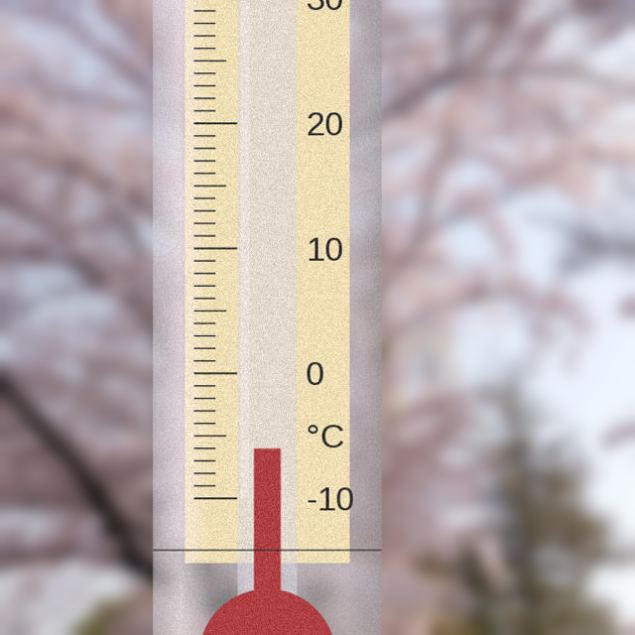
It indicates -6
